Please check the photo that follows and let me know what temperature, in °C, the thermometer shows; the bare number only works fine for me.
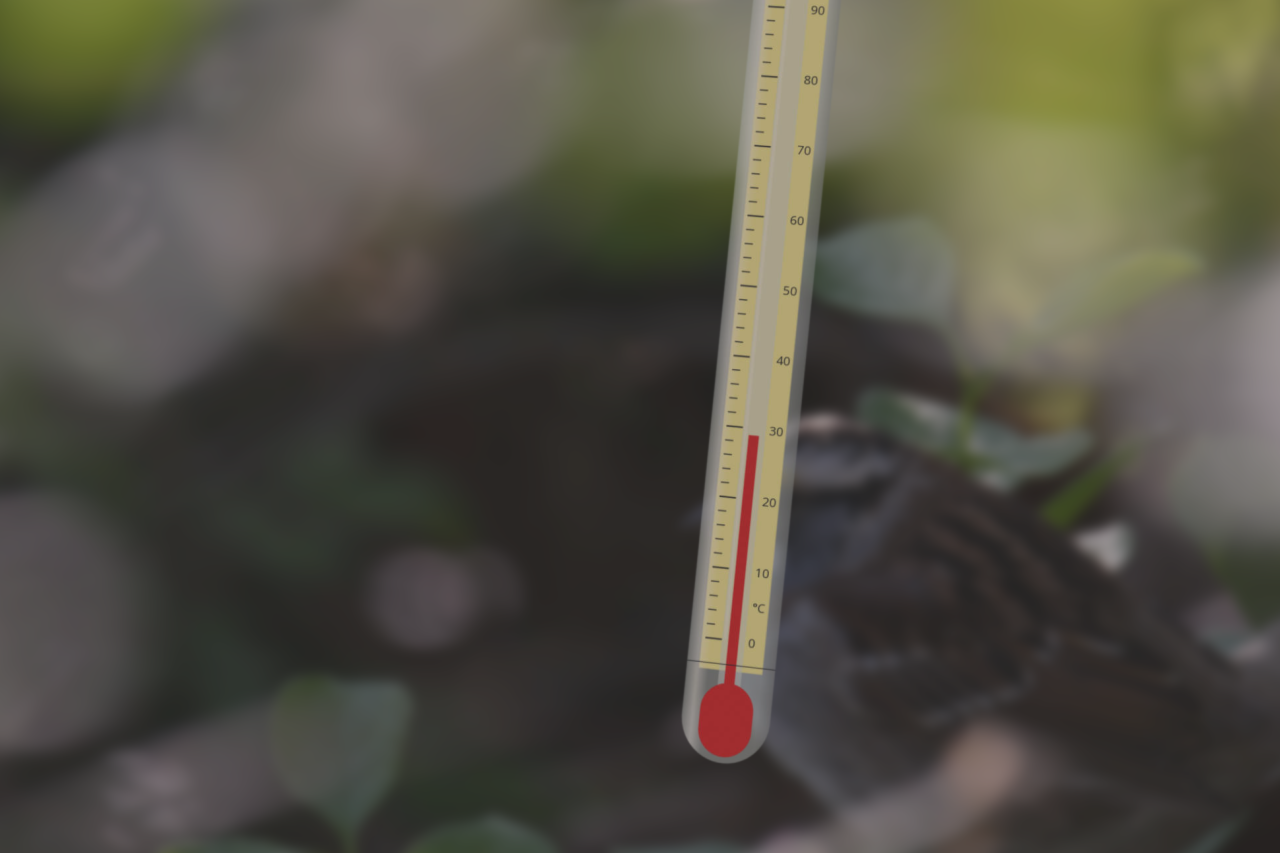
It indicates 29
